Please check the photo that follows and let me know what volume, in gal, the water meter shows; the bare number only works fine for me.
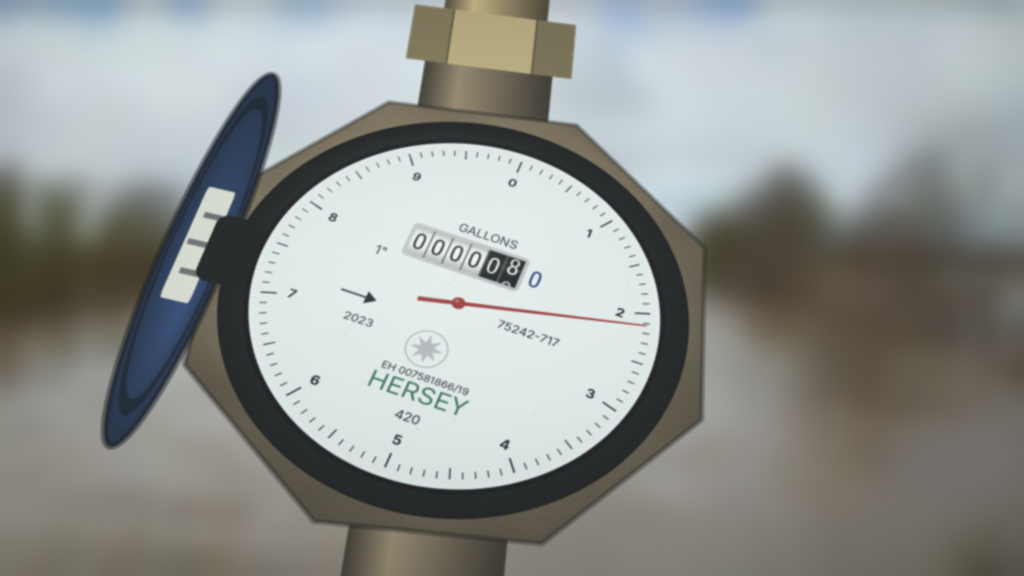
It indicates 82.1
